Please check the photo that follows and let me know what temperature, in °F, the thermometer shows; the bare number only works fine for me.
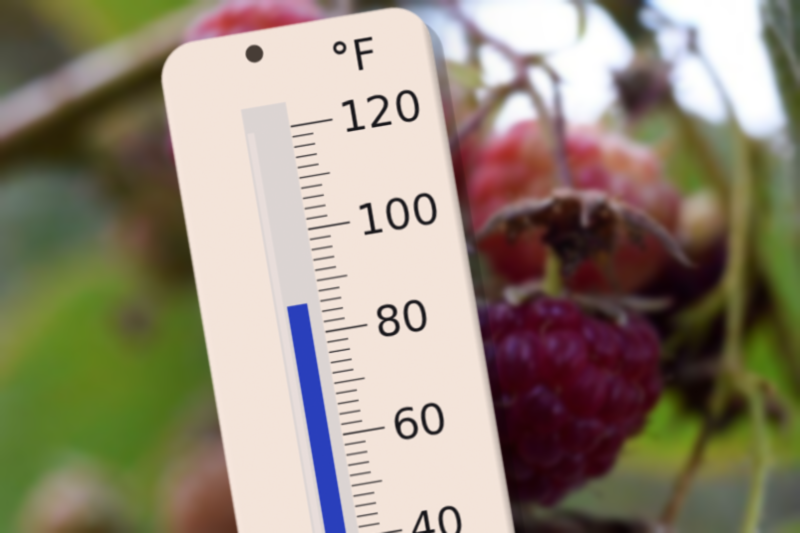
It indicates 86
